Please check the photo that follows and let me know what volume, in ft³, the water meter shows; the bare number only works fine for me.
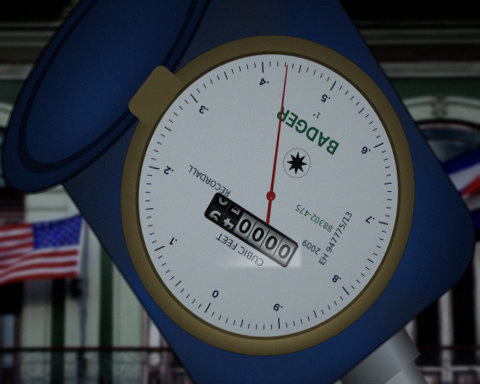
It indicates 49.43
